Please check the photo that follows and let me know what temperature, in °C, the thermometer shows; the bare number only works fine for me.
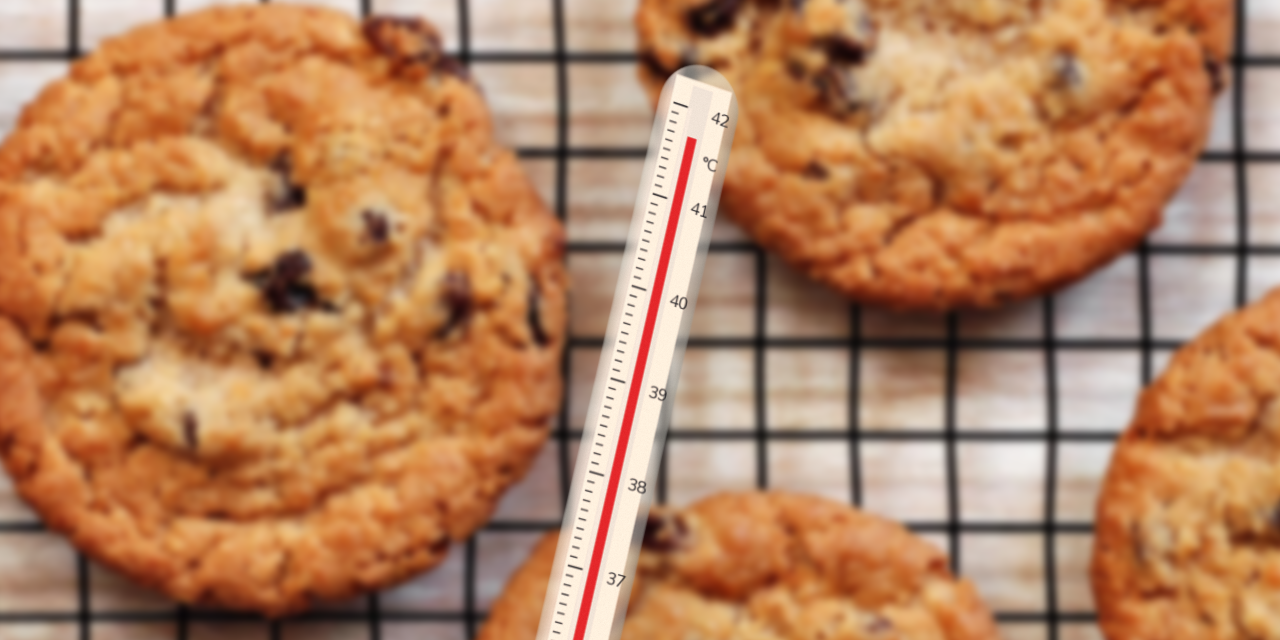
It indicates 41.7
